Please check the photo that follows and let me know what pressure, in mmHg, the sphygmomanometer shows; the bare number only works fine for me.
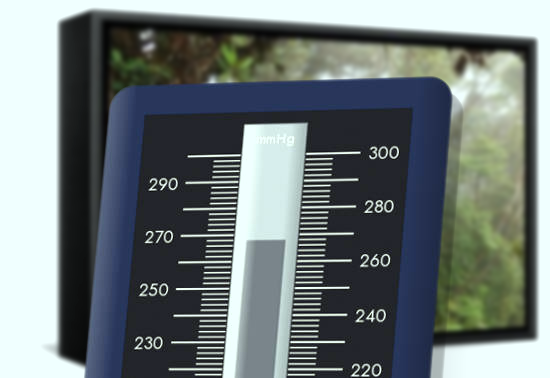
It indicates 268
